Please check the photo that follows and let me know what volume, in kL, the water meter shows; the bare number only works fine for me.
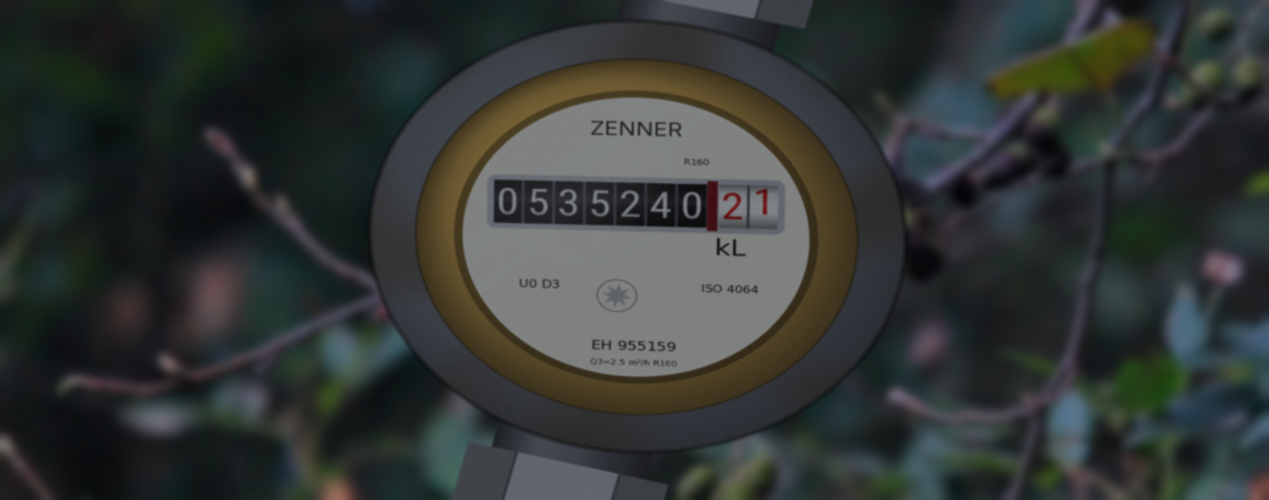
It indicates 535240.21
